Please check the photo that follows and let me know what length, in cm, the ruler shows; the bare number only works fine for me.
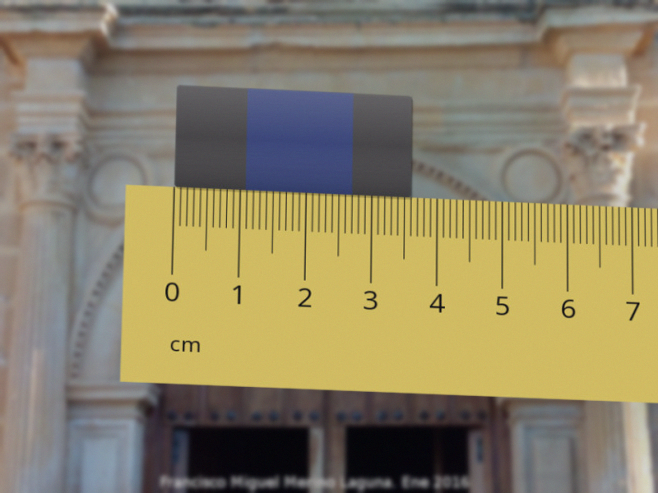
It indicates 3.6
